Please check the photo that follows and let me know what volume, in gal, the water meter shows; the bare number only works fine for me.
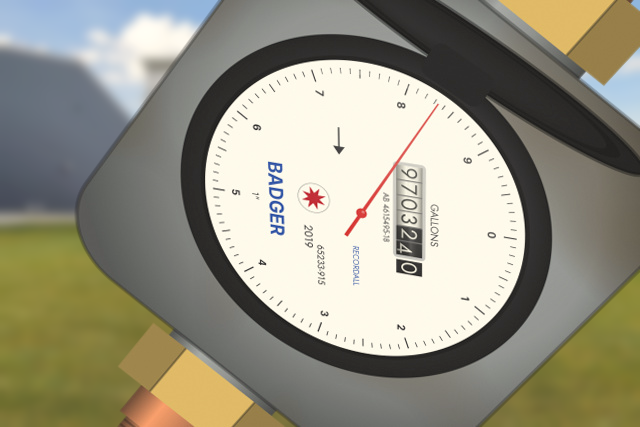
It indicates 9703238.3
